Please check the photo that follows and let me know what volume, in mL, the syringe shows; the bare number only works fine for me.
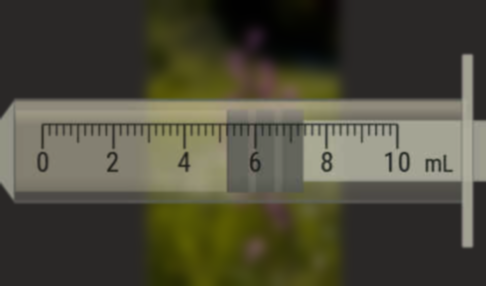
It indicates 5.2
